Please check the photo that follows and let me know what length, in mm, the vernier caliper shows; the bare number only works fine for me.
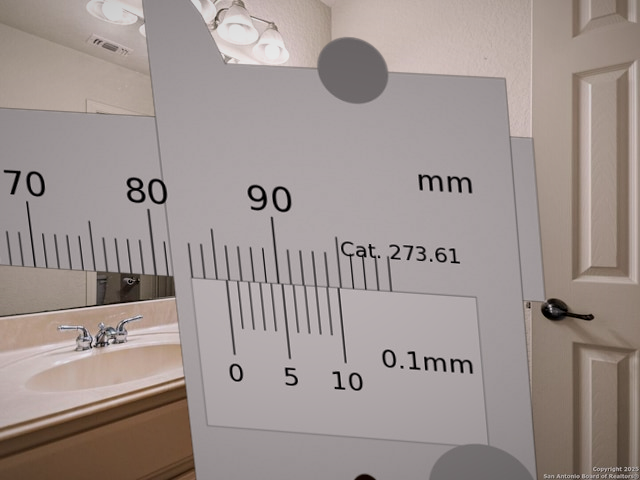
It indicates 85.8
